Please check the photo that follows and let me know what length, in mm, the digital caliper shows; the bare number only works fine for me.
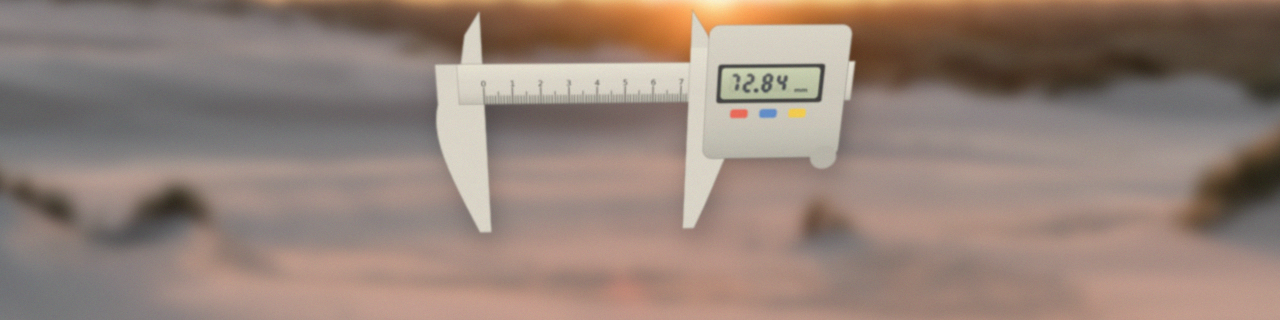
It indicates 72.84
